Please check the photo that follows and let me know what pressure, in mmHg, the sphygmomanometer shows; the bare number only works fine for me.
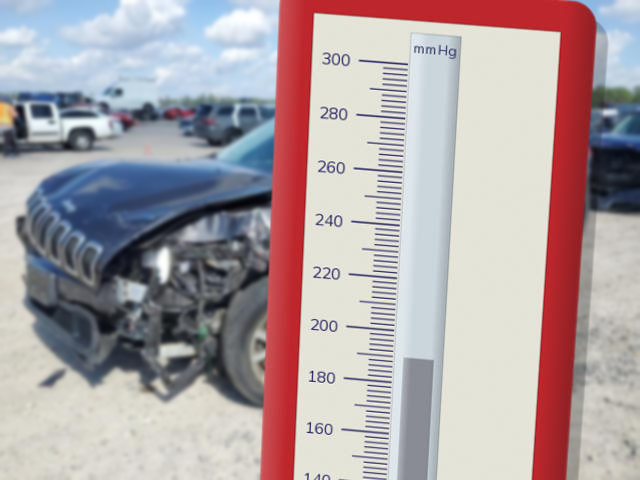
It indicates 190
